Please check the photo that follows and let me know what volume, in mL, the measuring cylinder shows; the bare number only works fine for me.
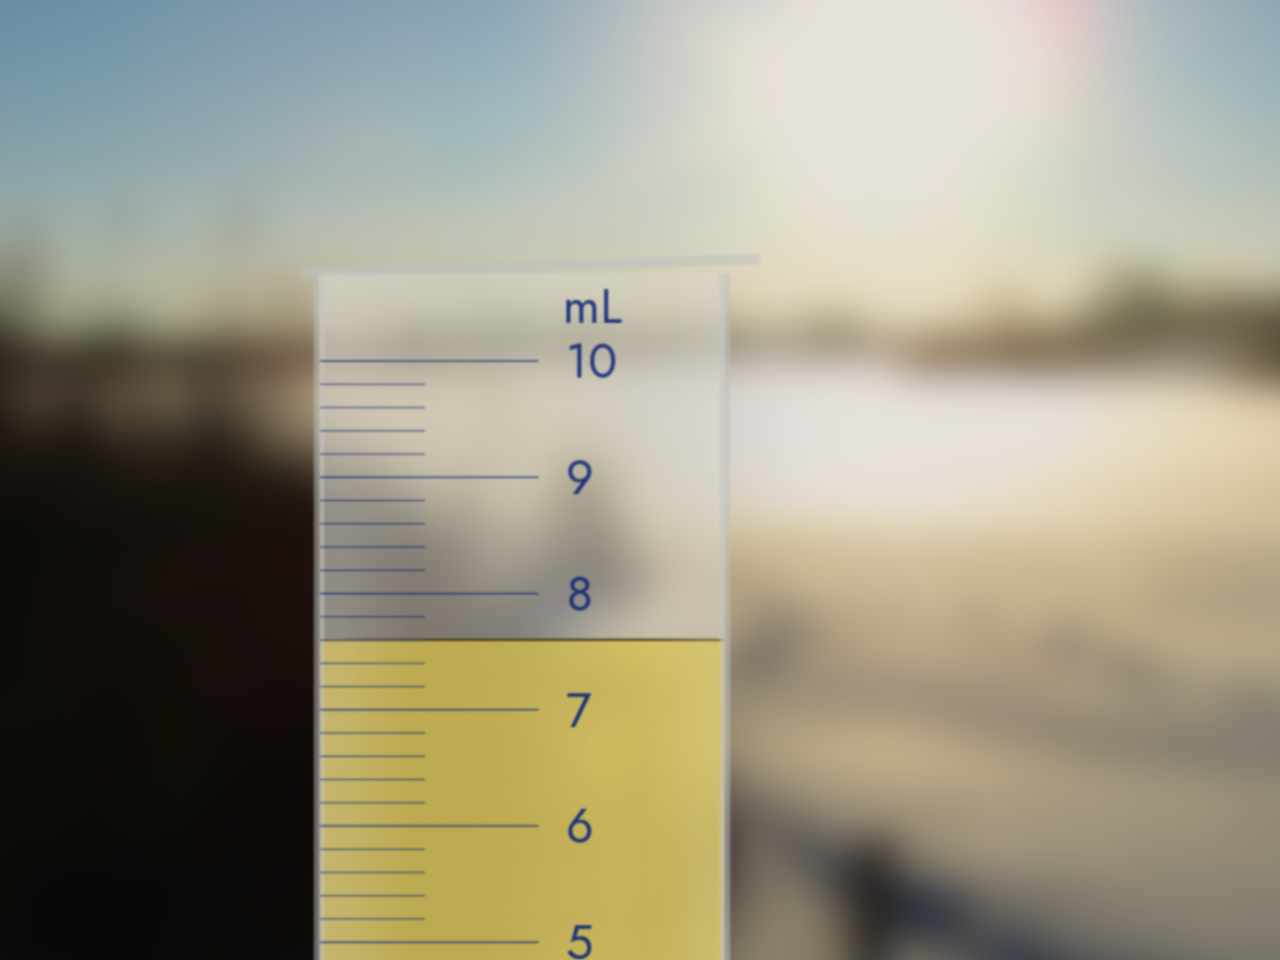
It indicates 7.6
